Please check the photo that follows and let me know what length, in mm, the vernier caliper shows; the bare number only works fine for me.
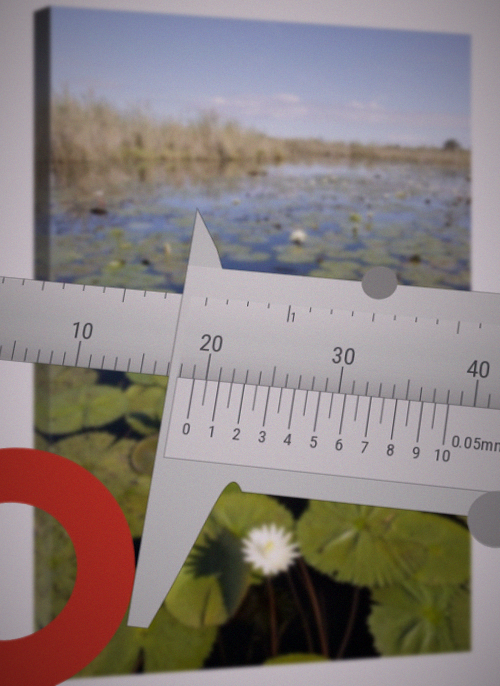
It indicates 19.1
